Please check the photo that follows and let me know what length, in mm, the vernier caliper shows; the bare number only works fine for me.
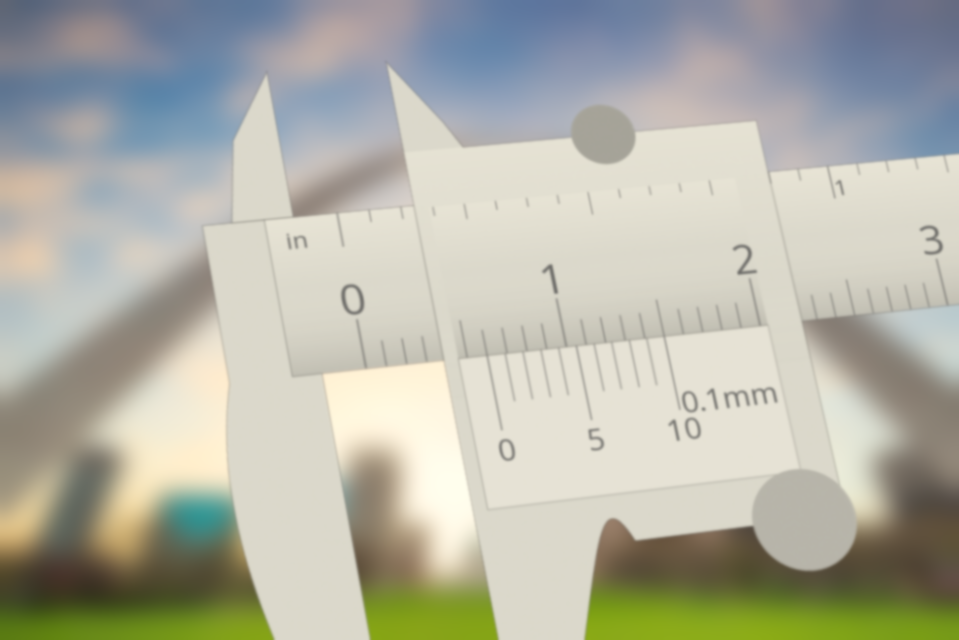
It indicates 6.0
